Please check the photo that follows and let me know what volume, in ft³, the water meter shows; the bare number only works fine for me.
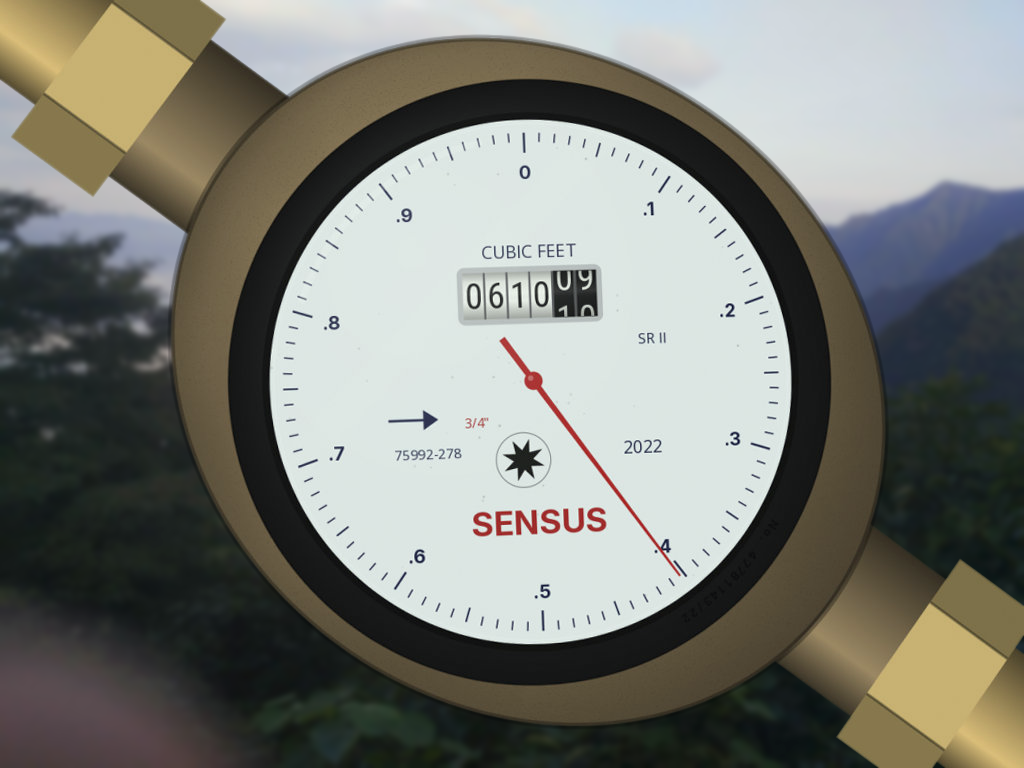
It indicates 61009.40
